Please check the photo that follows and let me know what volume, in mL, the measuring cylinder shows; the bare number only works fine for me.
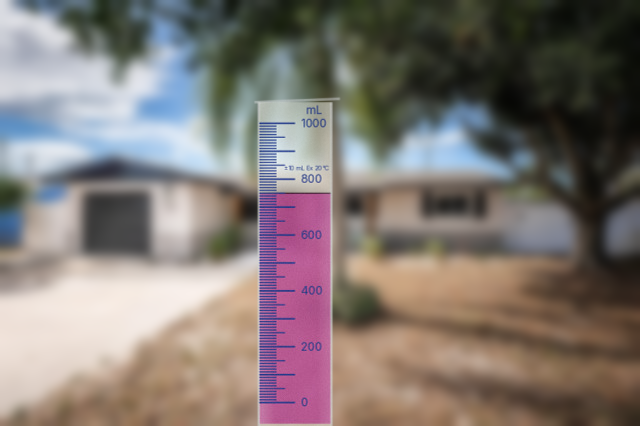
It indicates 750
